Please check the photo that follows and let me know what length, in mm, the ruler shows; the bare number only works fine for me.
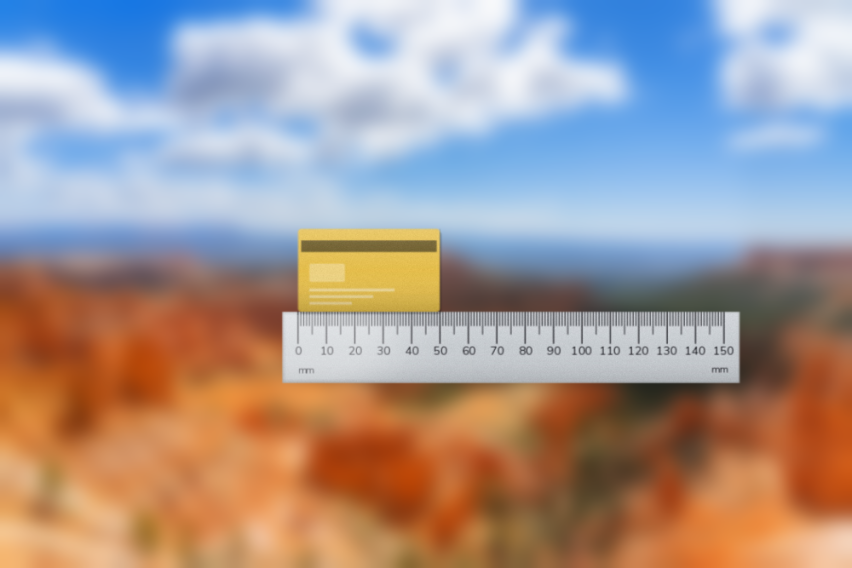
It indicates 50
